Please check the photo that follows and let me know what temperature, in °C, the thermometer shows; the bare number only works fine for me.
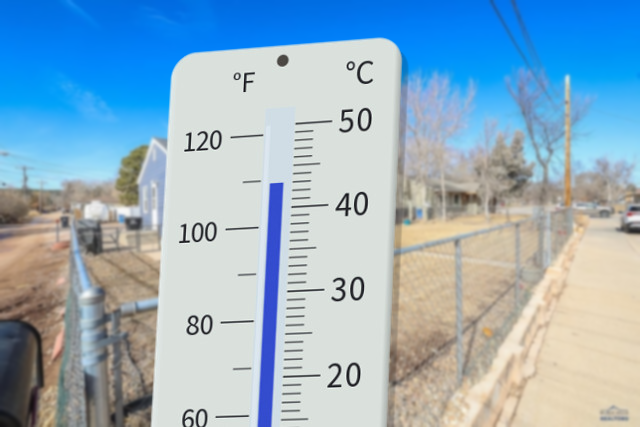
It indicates 43
